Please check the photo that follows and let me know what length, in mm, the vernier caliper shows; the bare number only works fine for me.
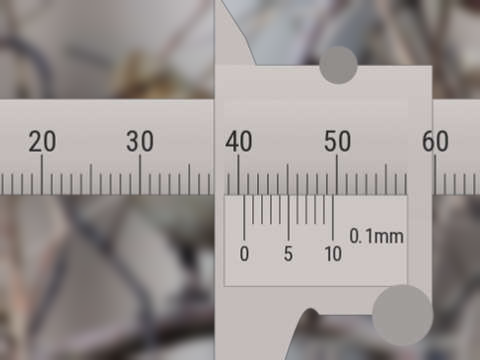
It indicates 40.6
